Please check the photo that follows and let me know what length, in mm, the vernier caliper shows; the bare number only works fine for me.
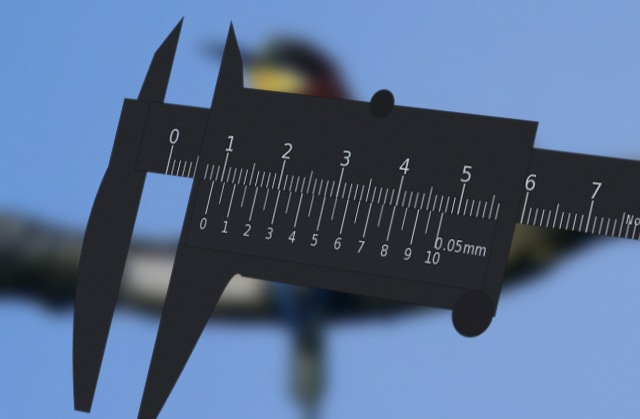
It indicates 8.6
